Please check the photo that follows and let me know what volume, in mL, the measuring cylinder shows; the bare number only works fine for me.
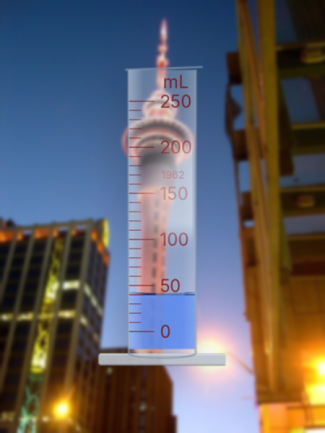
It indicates 40
